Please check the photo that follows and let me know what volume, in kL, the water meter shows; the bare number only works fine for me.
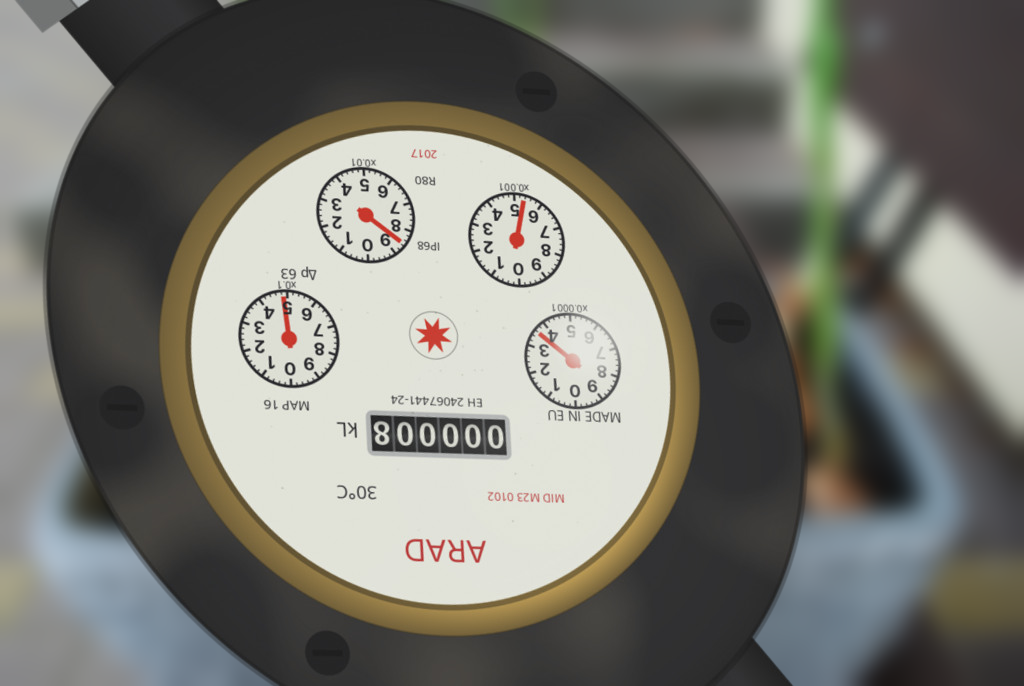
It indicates 8.4853
